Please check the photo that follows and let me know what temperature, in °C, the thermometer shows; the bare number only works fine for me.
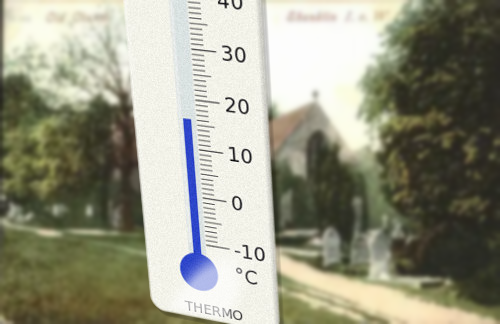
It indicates 16
